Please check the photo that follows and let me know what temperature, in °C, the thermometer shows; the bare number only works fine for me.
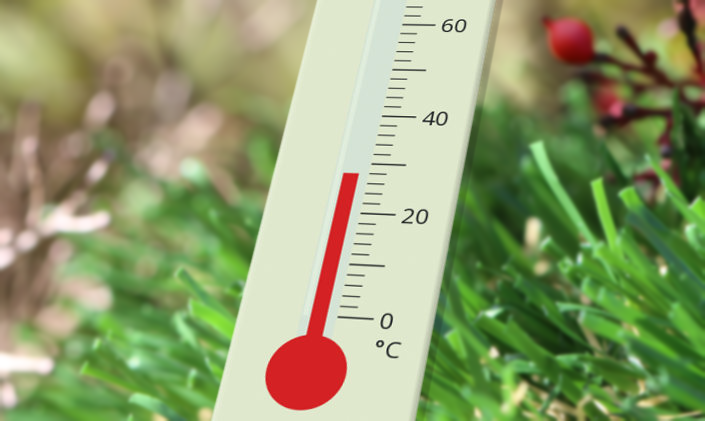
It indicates 28
